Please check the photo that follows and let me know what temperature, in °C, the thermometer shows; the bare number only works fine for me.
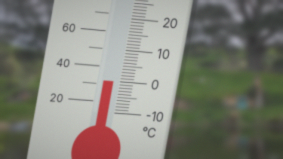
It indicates 0
